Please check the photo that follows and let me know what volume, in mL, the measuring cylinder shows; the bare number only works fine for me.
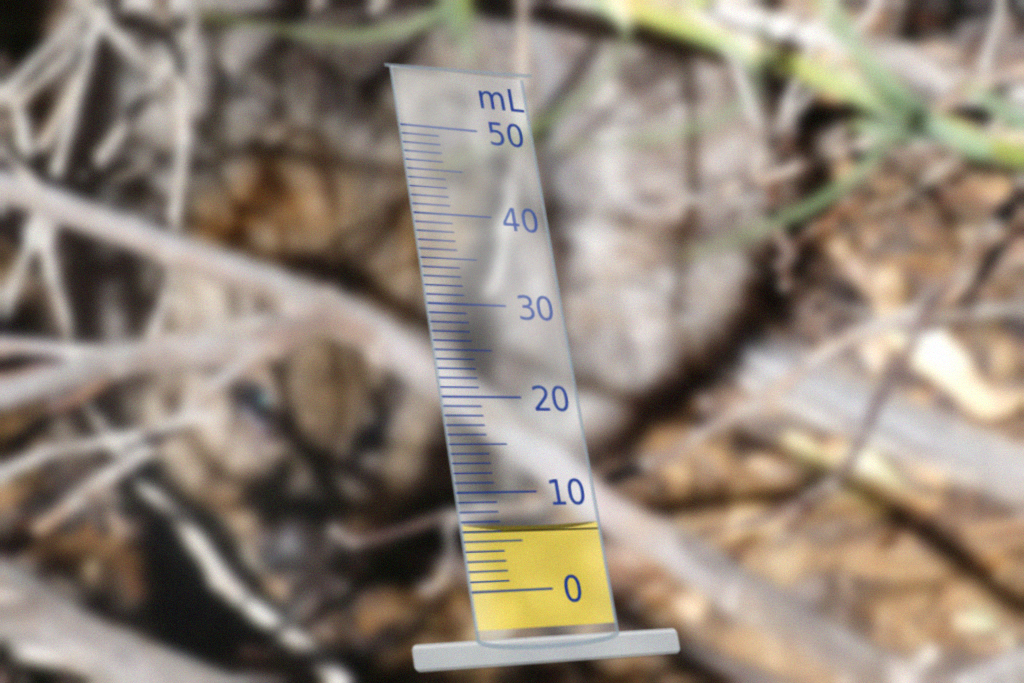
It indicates 6
